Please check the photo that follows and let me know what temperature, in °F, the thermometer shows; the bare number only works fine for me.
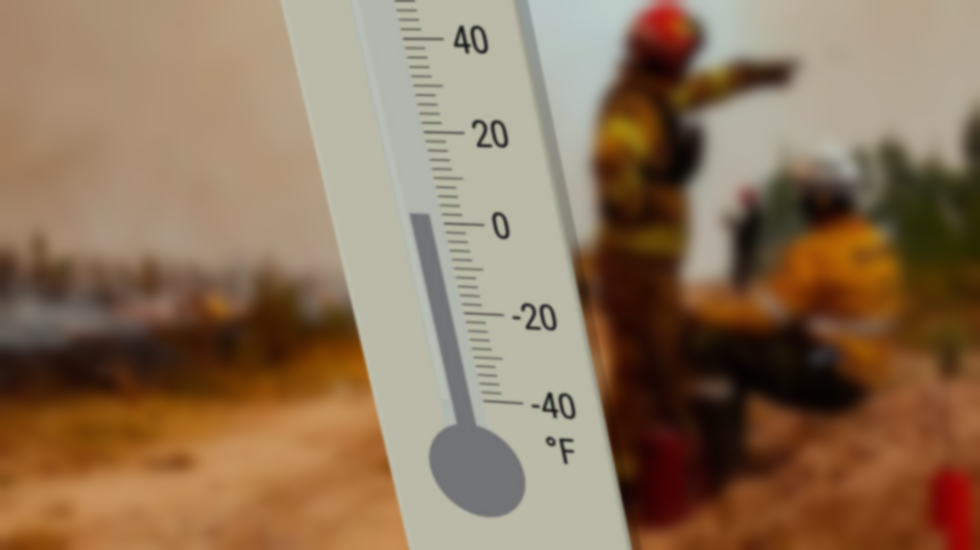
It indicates 2
